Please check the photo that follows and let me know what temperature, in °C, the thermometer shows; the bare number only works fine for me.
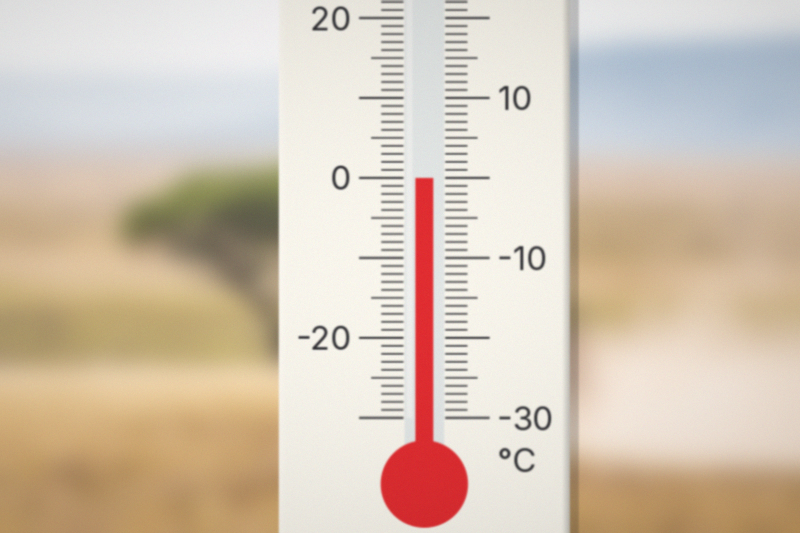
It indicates 0
